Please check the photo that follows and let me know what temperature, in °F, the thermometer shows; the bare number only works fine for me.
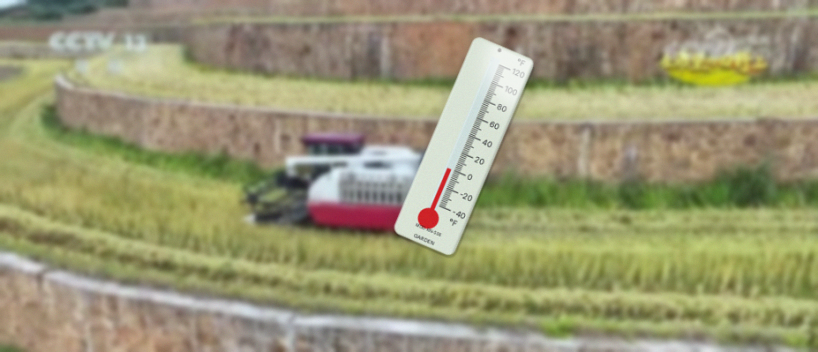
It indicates 0
